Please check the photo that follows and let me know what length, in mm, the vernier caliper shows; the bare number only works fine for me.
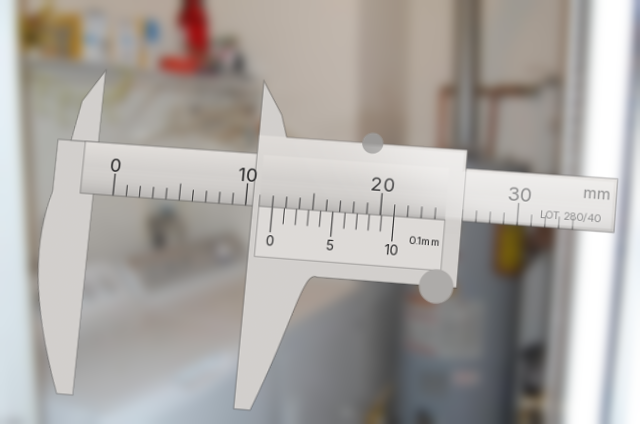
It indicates 12.0
